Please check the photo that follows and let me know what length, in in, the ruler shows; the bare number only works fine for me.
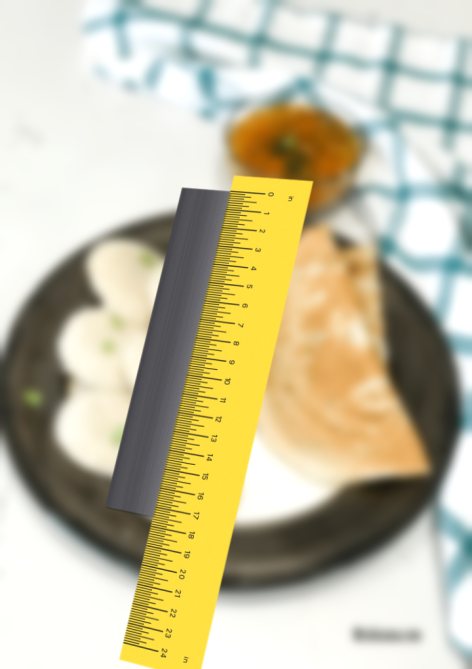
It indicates 17.5
